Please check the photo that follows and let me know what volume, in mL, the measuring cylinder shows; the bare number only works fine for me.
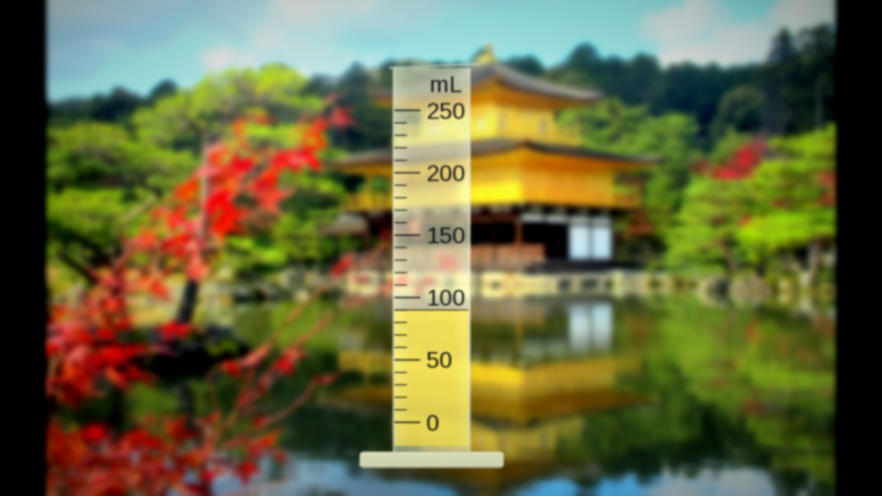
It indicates 90
